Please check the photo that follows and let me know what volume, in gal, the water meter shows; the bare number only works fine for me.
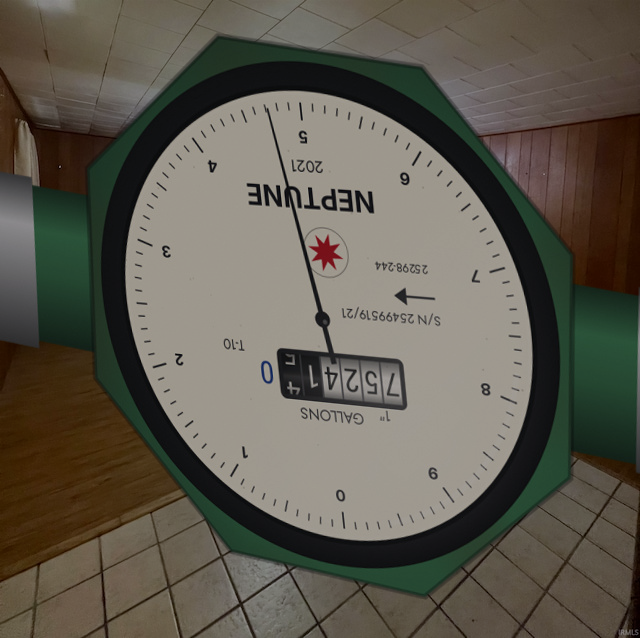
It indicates 7524144.7
